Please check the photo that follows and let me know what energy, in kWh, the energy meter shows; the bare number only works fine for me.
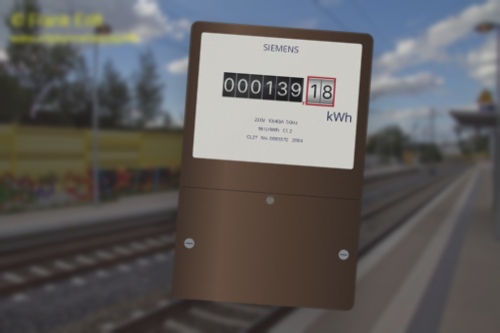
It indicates 139.18
